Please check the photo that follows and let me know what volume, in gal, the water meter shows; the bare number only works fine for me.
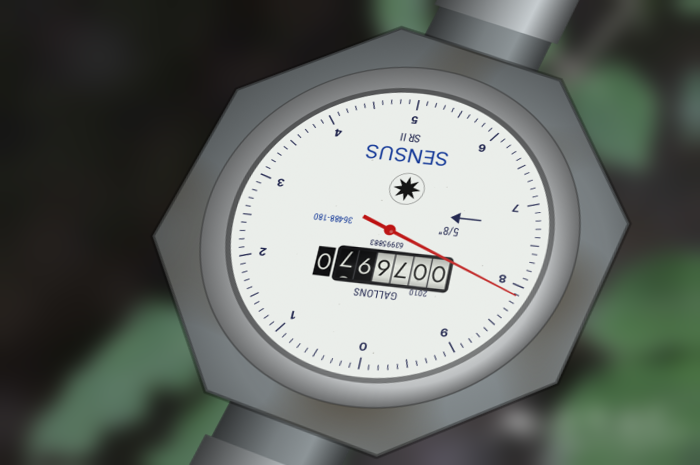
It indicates 76968.1
